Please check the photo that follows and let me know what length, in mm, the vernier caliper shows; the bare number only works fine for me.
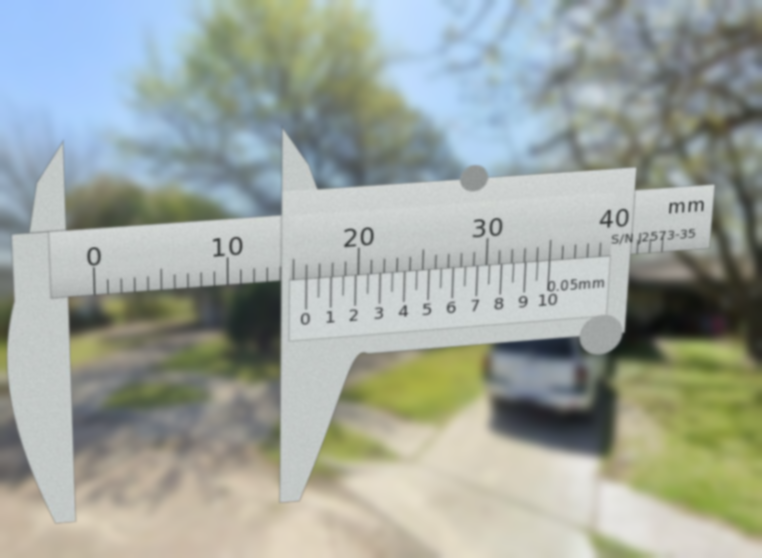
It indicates 16.0
